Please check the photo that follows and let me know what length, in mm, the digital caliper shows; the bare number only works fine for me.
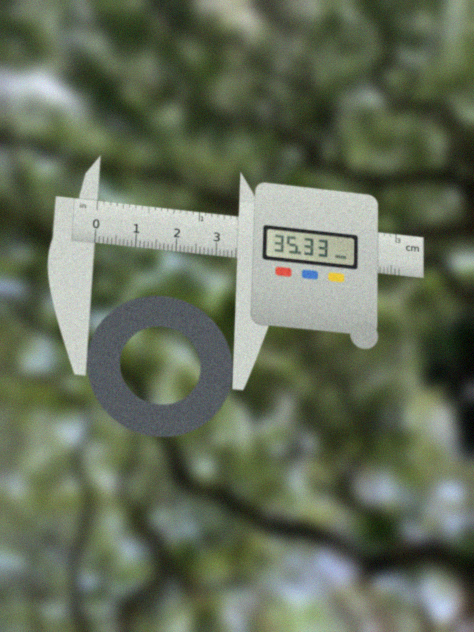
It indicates 35.33
